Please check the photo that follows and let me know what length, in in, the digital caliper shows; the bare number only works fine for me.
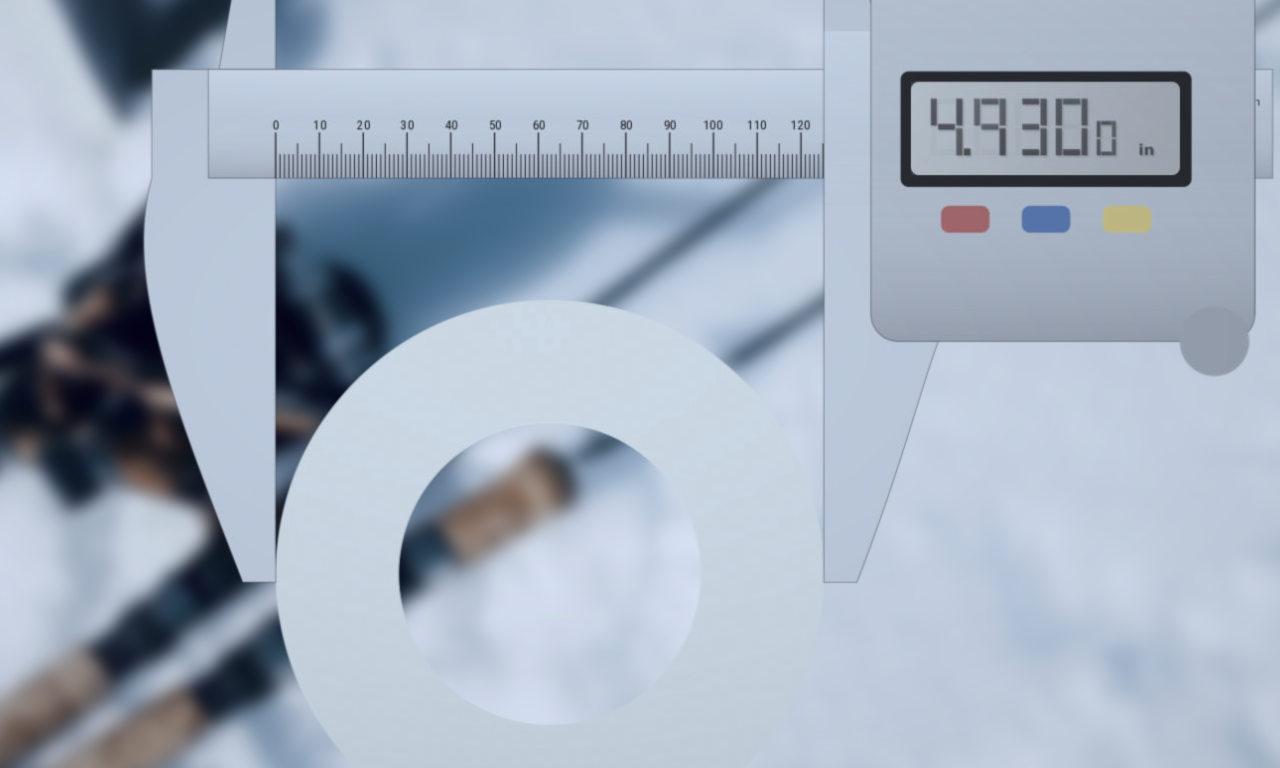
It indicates 4.9300
